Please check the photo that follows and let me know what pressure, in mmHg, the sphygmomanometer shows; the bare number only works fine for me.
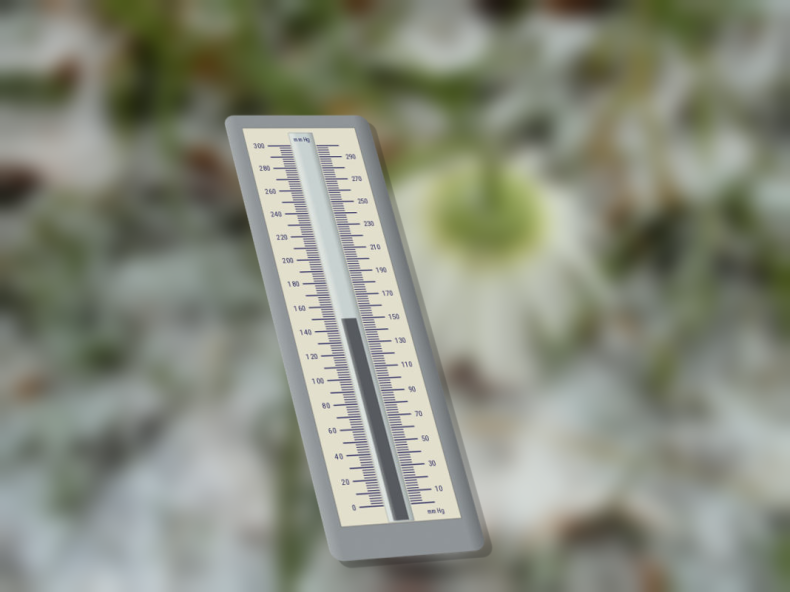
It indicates 150
